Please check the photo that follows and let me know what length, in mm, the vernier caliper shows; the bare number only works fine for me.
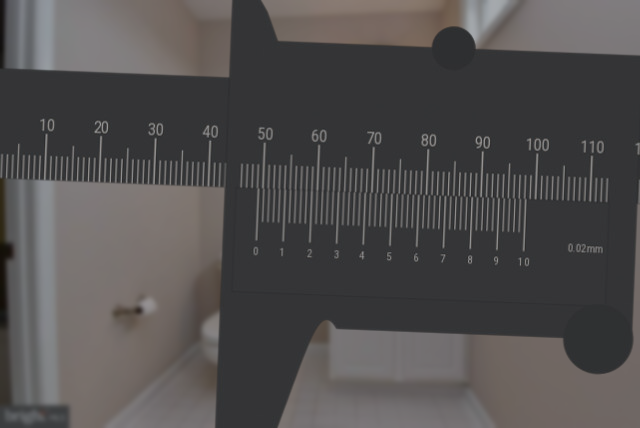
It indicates 49.2
